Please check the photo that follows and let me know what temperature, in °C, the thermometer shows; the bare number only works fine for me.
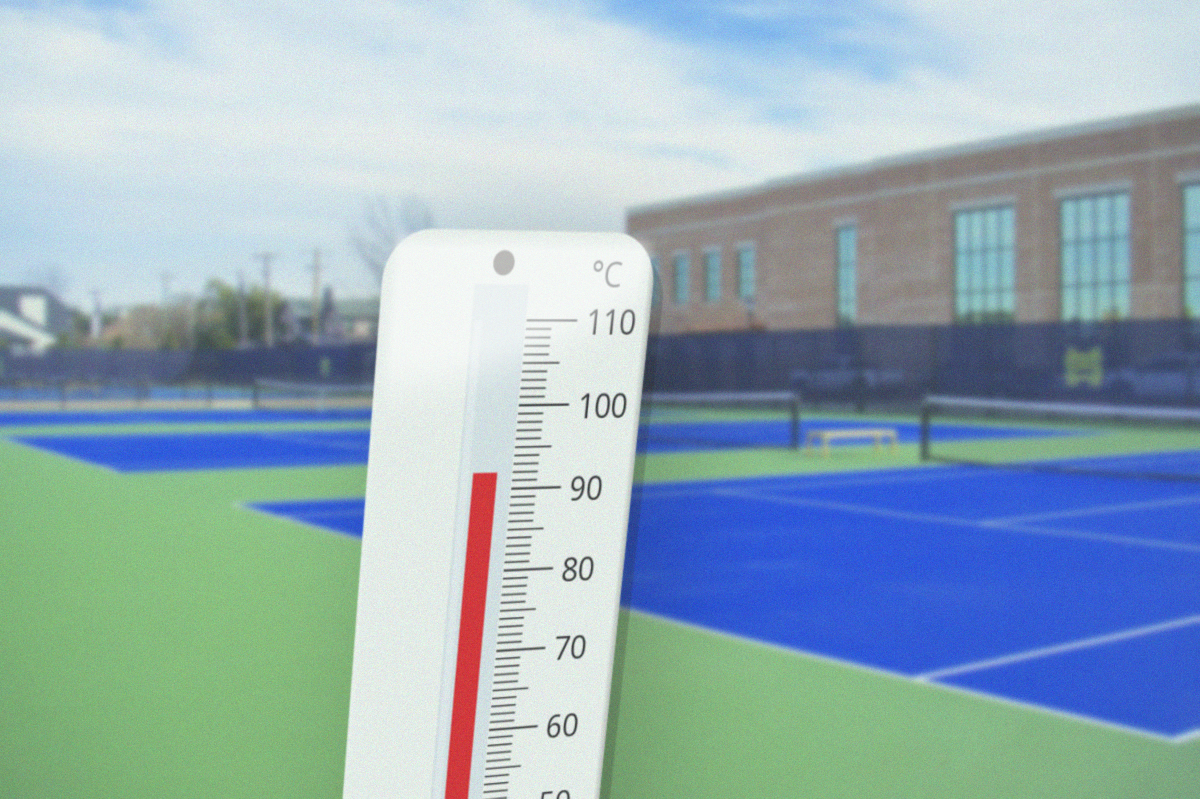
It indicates 92
